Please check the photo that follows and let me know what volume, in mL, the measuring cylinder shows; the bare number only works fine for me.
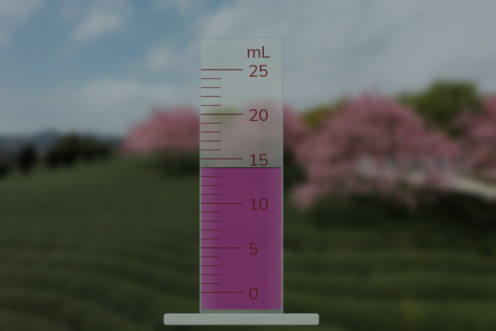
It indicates 14
